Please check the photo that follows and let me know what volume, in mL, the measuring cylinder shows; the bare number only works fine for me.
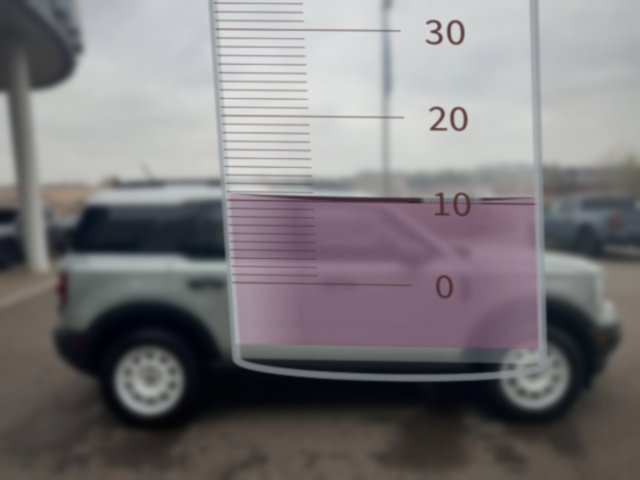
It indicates 10
